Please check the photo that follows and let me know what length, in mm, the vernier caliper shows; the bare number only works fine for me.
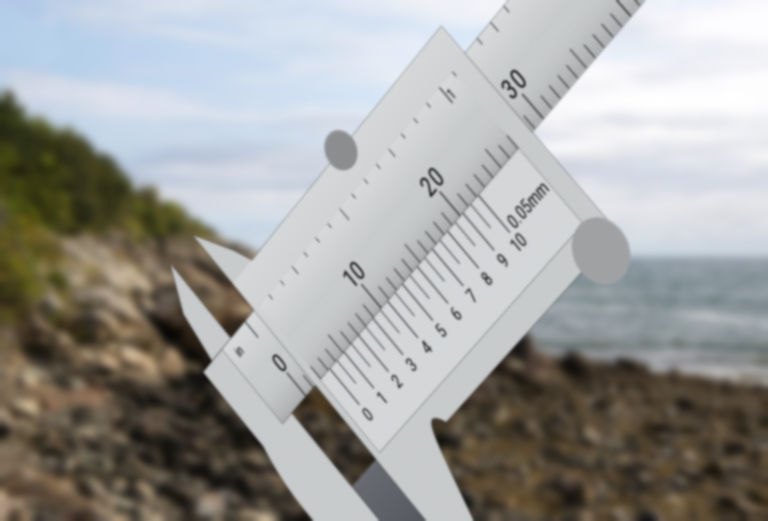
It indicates 3.2
